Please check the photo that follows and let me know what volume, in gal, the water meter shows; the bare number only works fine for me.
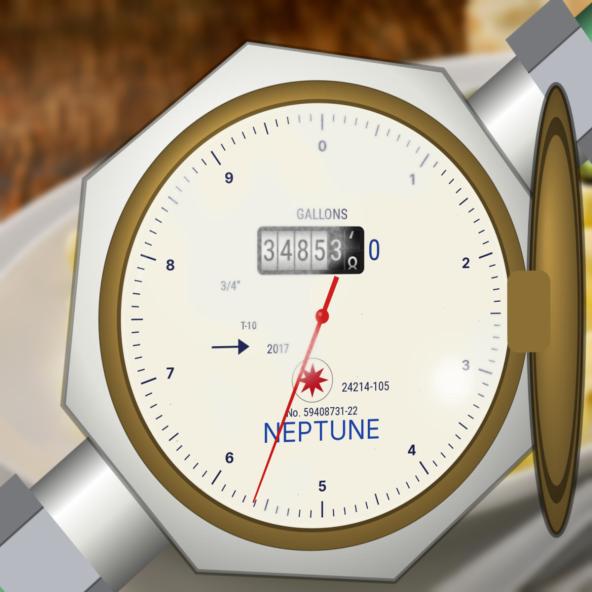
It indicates 3485375.6
